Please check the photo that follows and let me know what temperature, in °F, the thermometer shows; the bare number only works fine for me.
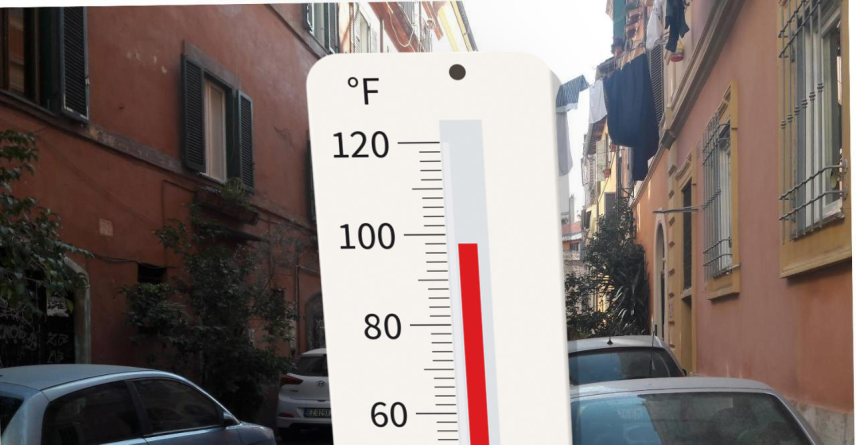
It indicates 98
